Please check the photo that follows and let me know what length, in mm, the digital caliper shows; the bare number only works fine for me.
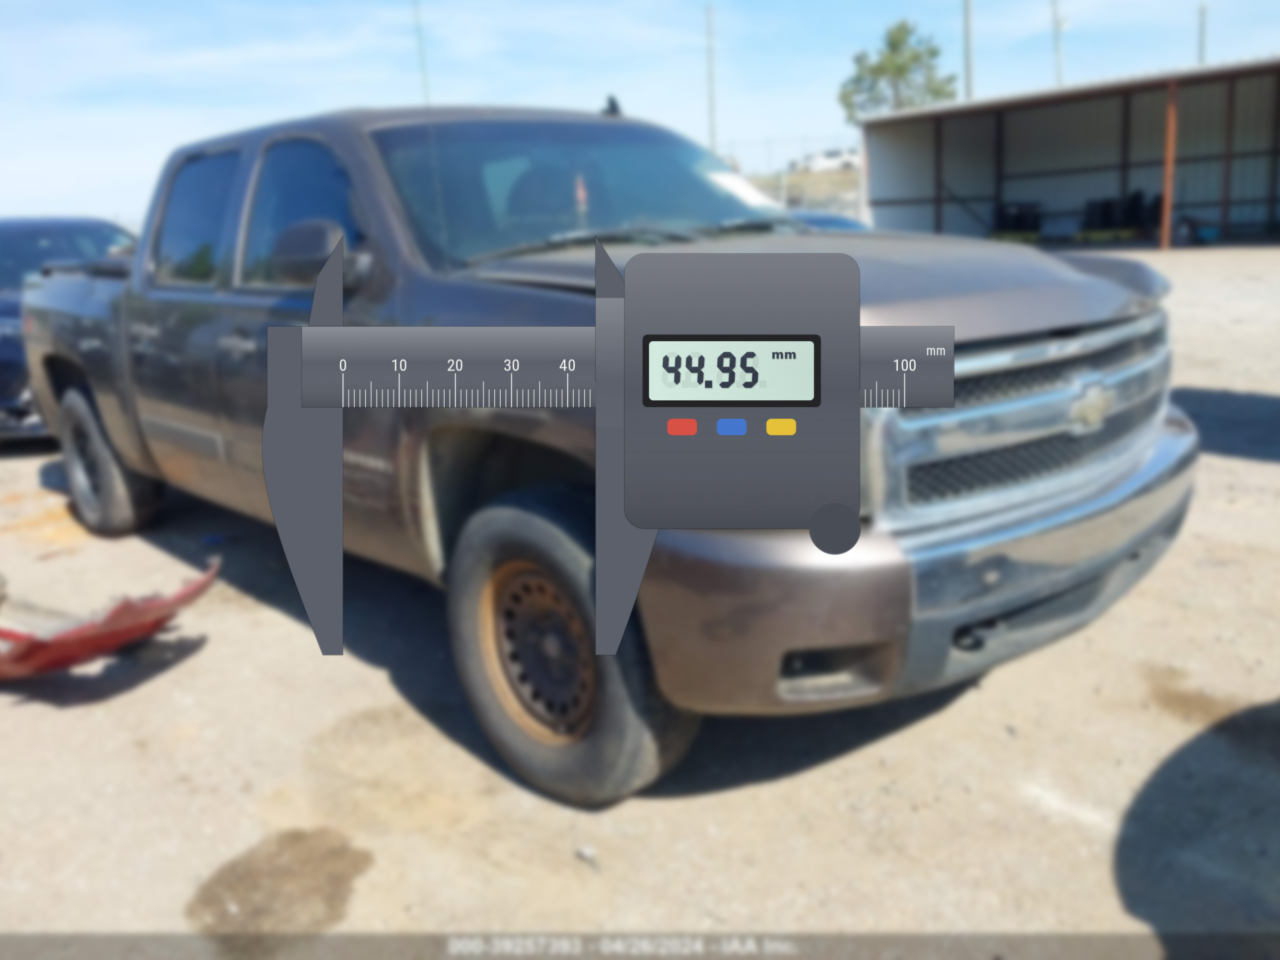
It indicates 44.95
